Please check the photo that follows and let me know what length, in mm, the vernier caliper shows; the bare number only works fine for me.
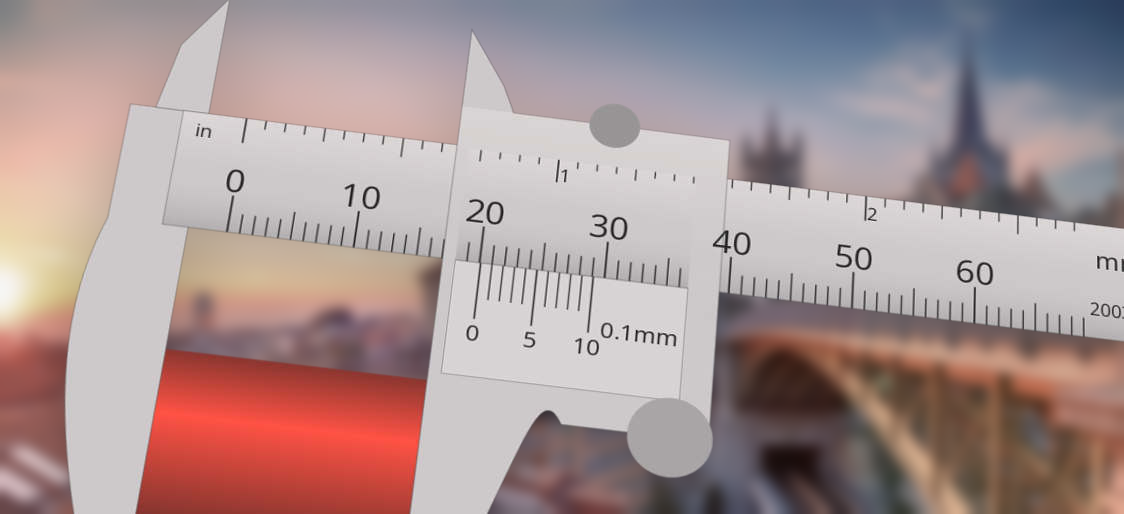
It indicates 20.1
